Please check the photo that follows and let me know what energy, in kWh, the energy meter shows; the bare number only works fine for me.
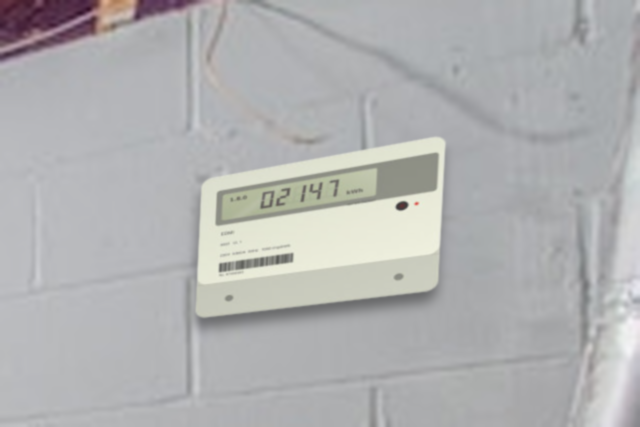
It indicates 2147
